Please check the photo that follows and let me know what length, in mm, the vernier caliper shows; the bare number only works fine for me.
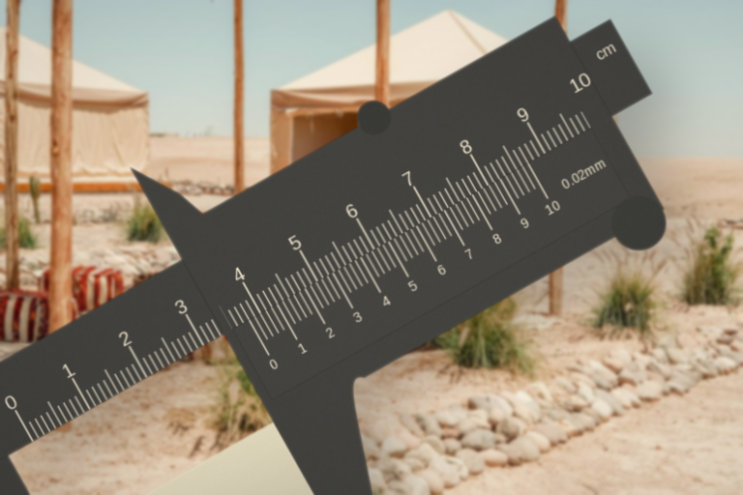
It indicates 38.0
